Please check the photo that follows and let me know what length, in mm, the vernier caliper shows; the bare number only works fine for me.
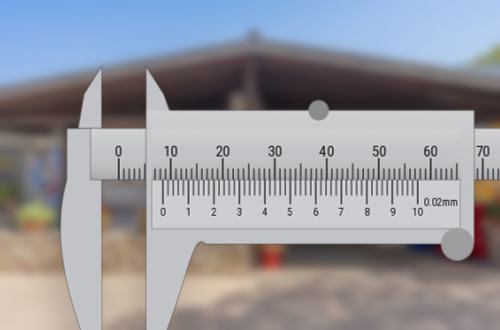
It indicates 8.5
